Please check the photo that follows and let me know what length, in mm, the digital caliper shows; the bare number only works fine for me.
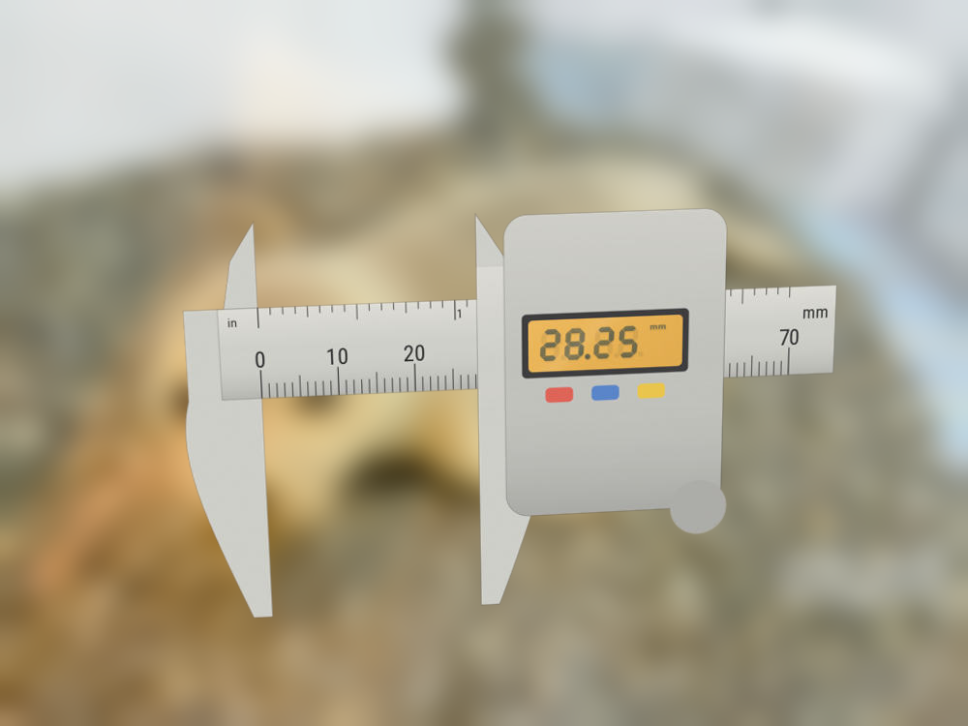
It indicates 28.25
